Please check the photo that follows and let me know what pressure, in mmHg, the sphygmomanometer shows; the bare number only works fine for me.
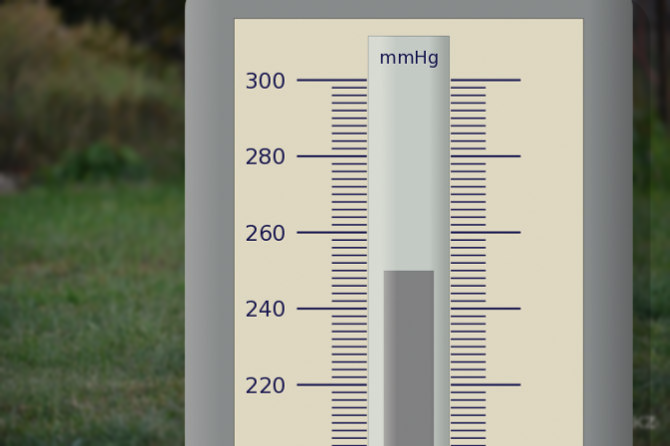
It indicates 250
